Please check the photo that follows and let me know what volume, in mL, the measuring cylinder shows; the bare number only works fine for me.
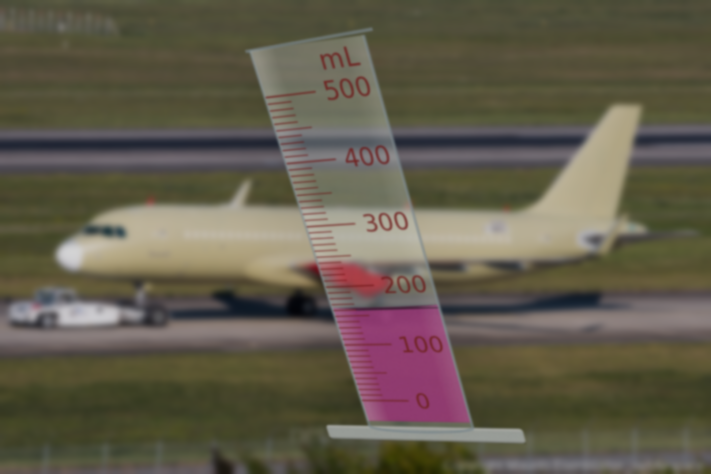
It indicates 160
